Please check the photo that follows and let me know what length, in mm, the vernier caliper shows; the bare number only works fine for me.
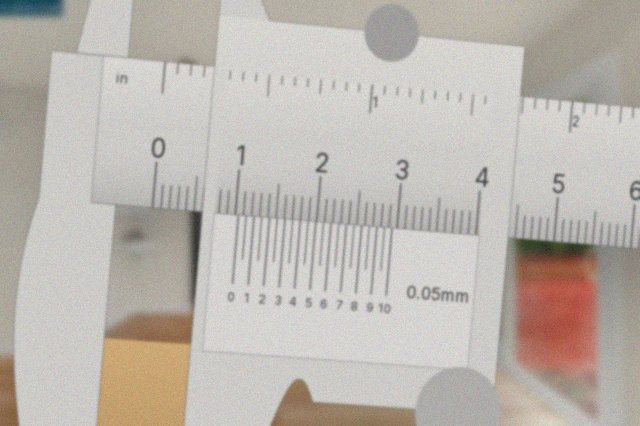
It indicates 10.4
